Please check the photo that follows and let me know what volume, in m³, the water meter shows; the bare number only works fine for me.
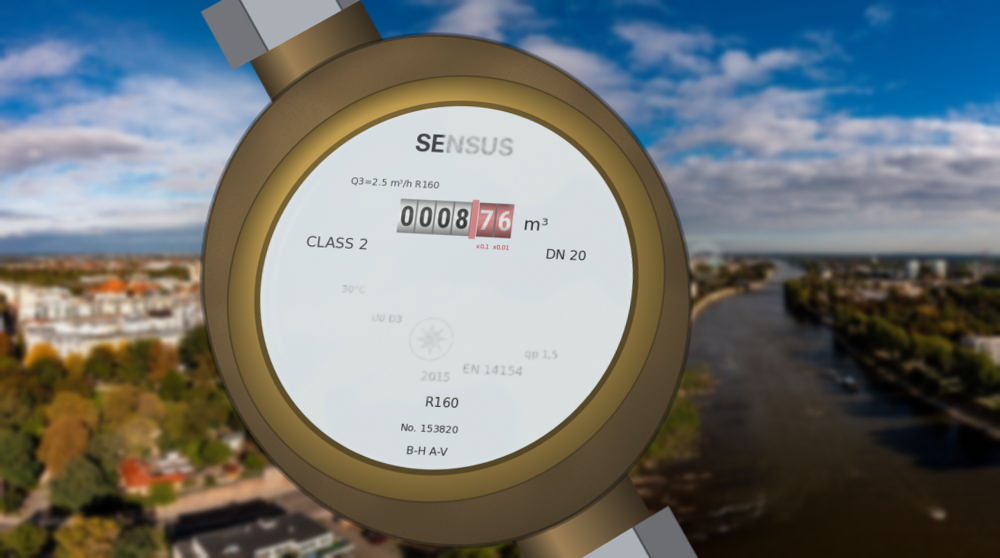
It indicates 8.76
